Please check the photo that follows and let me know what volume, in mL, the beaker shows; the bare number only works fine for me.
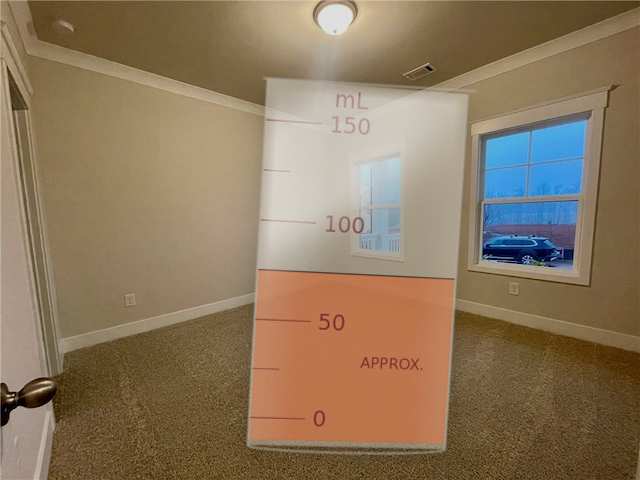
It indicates 75
